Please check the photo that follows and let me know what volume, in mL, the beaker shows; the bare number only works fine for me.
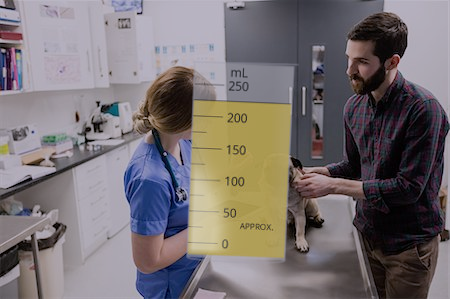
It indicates 225
